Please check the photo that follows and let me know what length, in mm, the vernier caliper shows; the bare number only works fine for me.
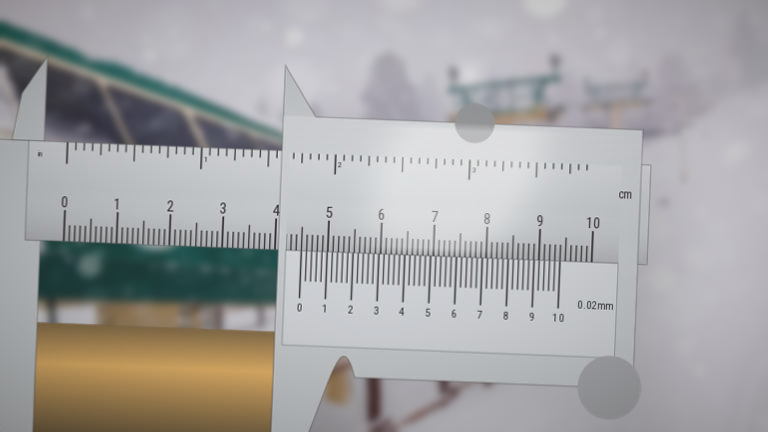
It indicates 45.0
